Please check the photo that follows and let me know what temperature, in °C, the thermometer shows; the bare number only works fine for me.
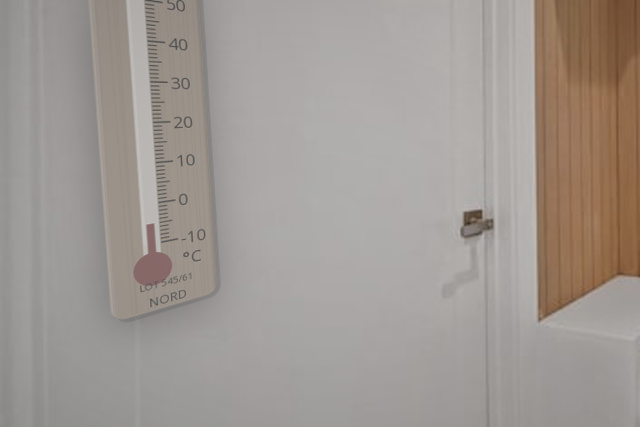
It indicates -5
